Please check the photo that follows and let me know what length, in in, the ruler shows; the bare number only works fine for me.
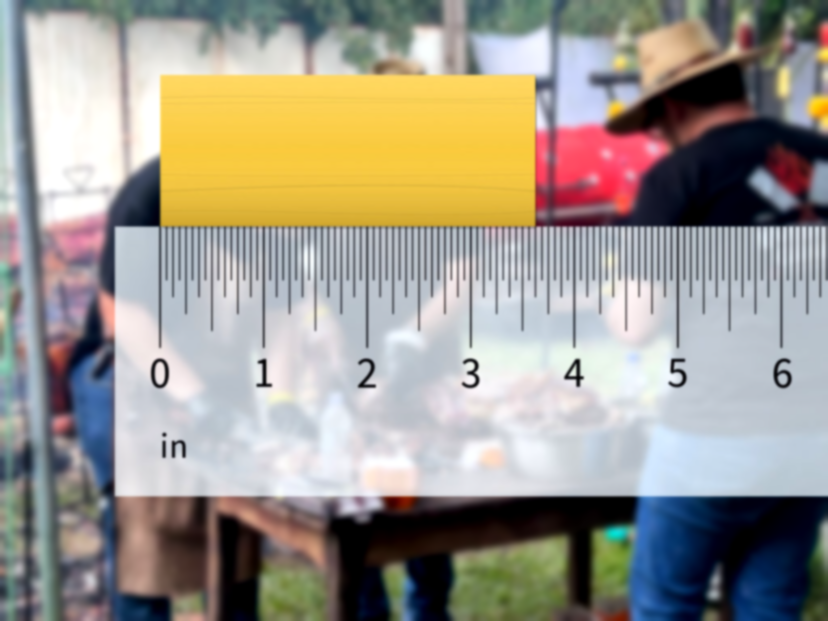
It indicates 3.625
